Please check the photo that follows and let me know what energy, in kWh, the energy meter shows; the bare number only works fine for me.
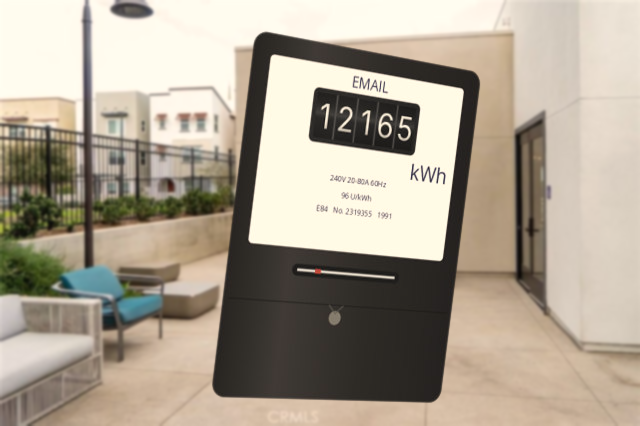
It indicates 12165
